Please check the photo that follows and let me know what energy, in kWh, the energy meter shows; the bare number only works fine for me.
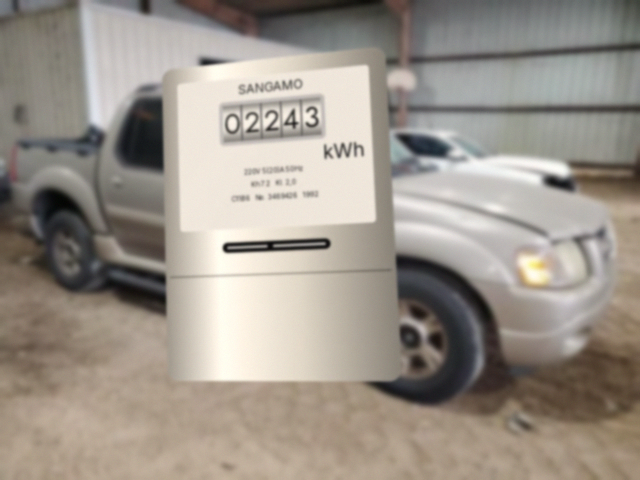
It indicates 2243
